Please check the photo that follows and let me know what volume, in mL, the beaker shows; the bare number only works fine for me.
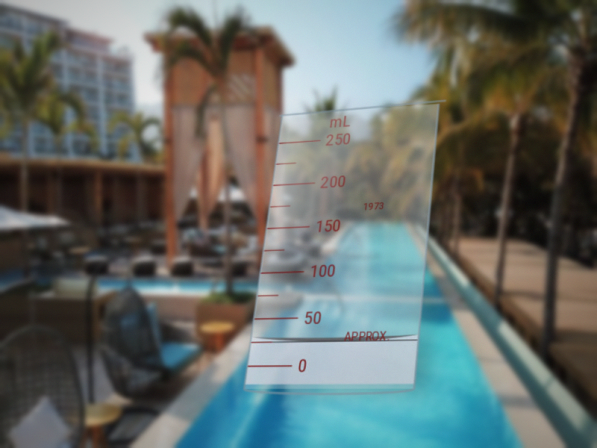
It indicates 25
